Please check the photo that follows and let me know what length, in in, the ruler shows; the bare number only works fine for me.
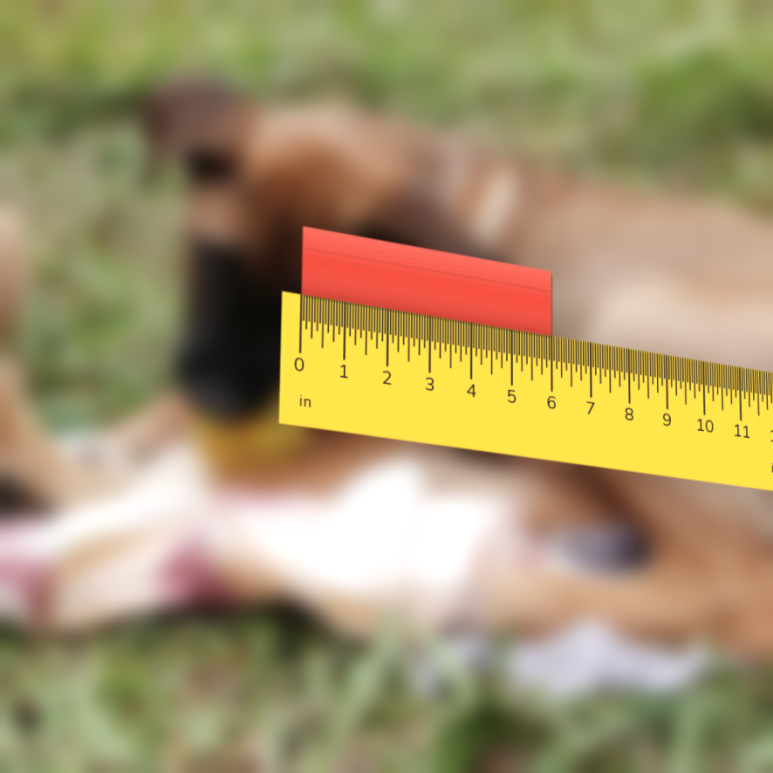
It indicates 6
